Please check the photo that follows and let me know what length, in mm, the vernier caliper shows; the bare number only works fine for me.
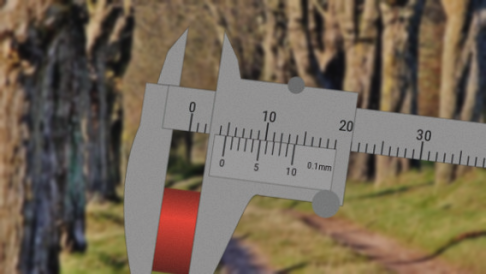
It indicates 4.8
